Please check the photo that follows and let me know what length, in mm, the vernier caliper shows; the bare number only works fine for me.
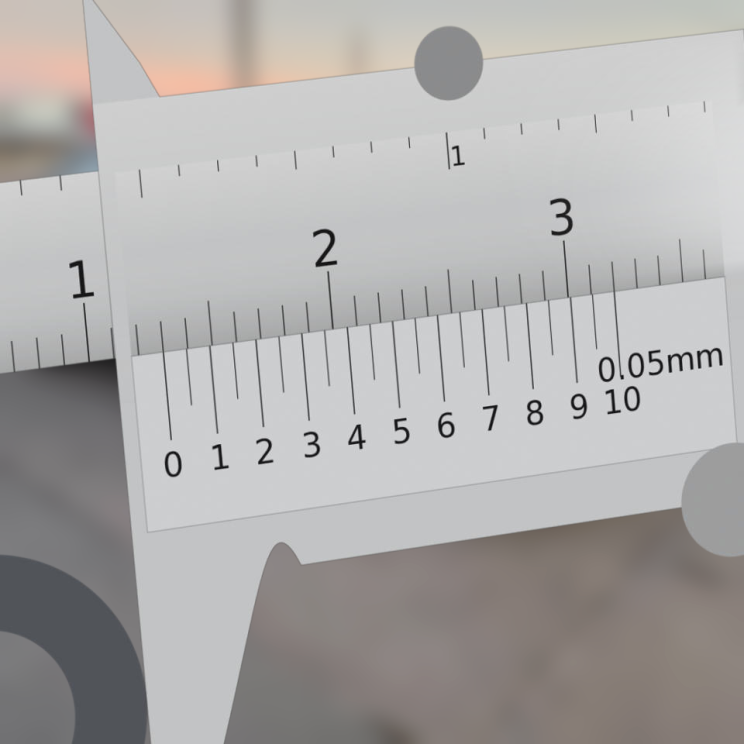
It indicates 13.00
